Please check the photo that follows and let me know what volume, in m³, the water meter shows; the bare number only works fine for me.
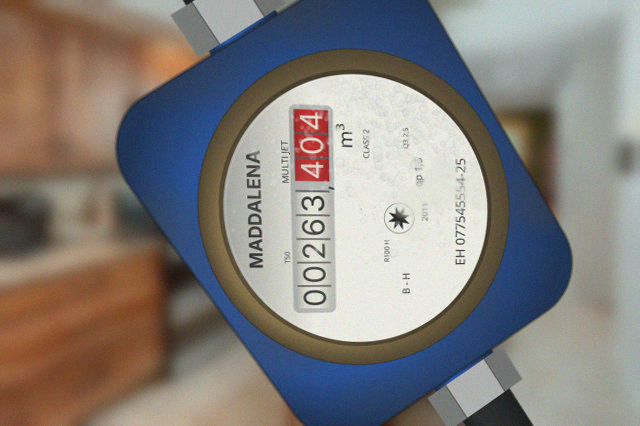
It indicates 263.404
